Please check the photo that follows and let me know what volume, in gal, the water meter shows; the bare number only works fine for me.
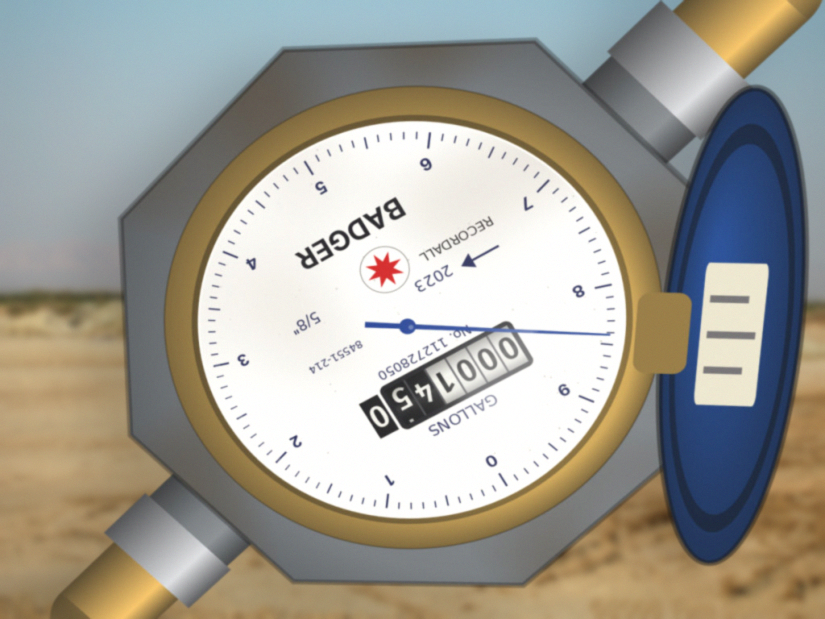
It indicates 1448.4
